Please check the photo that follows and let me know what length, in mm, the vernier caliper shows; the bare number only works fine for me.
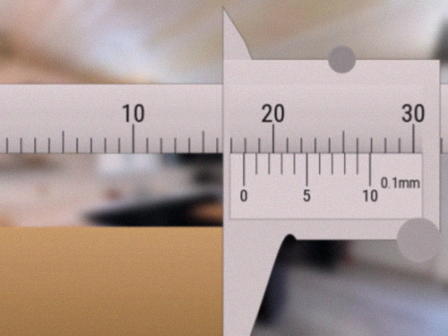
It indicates 17.9
